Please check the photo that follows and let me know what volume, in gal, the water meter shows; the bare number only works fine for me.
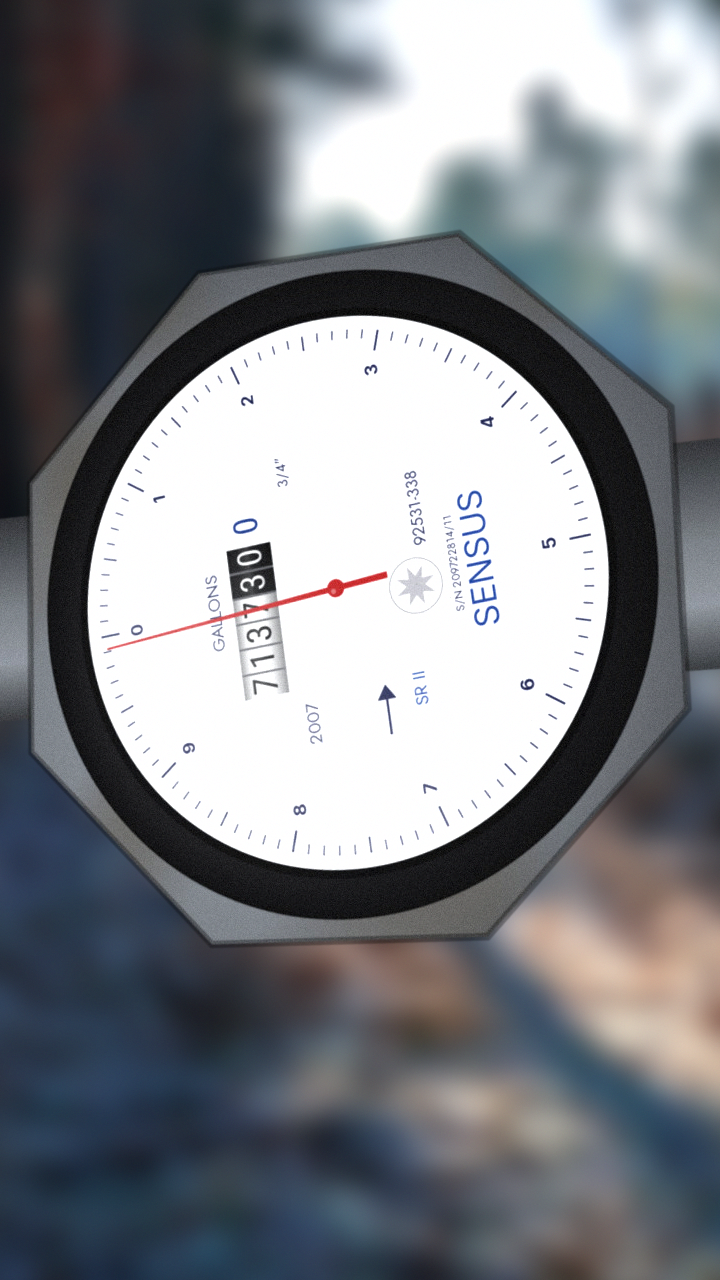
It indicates 7137299.9
